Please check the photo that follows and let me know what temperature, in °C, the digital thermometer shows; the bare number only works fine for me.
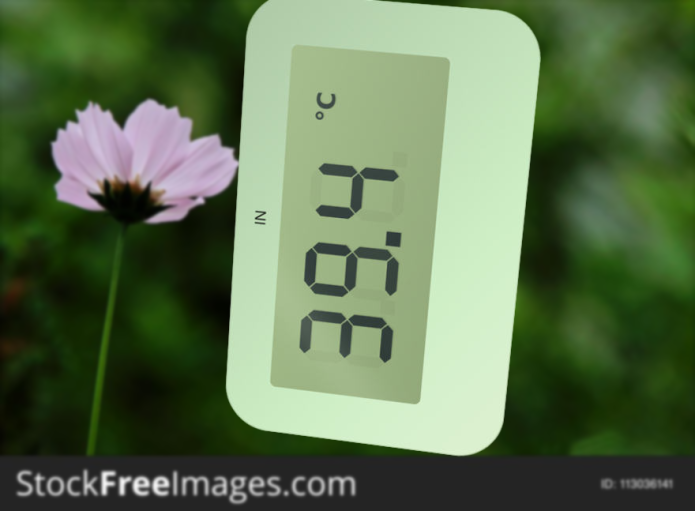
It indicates 39.4
